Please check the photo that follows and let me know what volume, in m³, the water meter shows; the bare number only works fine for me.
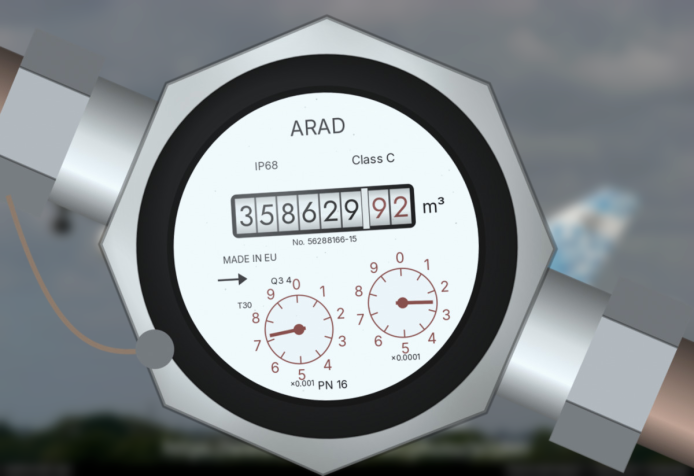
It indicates 358629.9272
